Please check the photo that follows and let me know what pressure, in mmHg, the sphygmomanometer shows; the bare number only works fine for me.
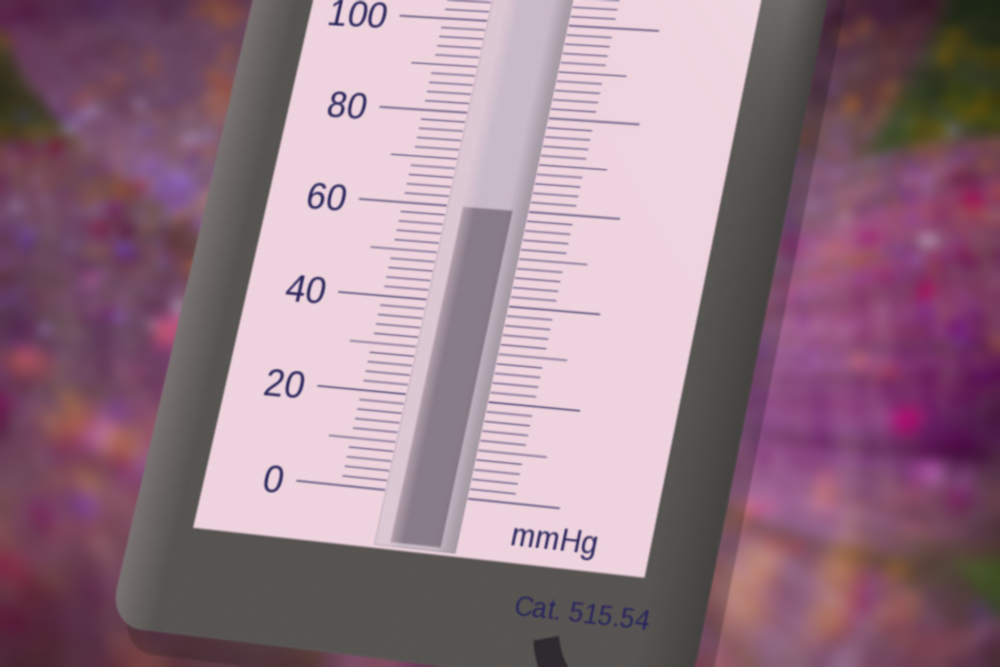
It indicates 60
